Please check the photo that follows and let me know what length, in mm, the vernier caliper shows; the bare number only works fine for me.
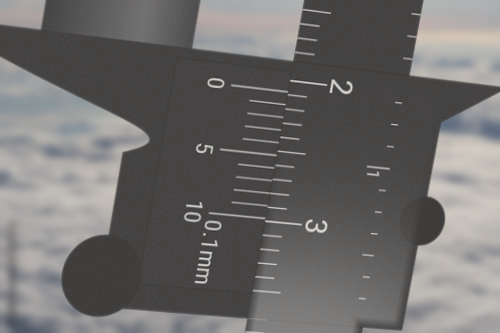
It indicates 20.8
